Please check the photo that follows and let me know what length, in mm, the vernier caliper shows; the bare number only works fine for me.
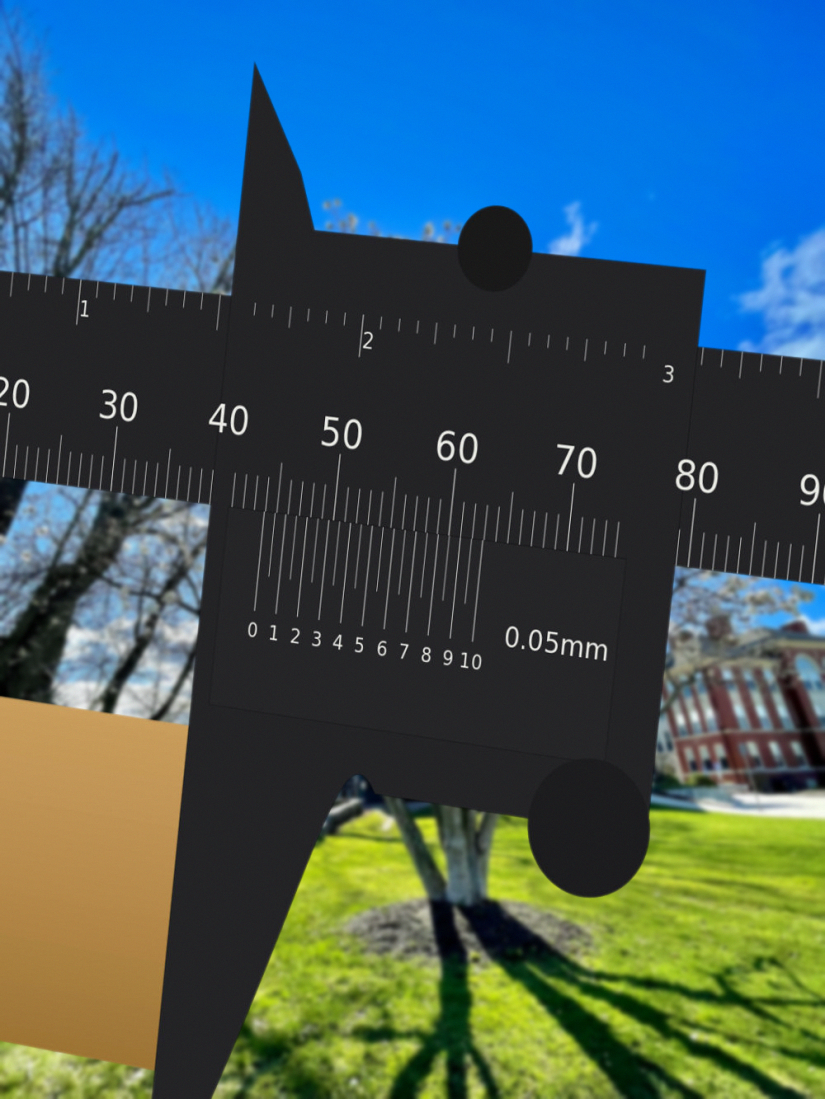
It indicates 43.9
